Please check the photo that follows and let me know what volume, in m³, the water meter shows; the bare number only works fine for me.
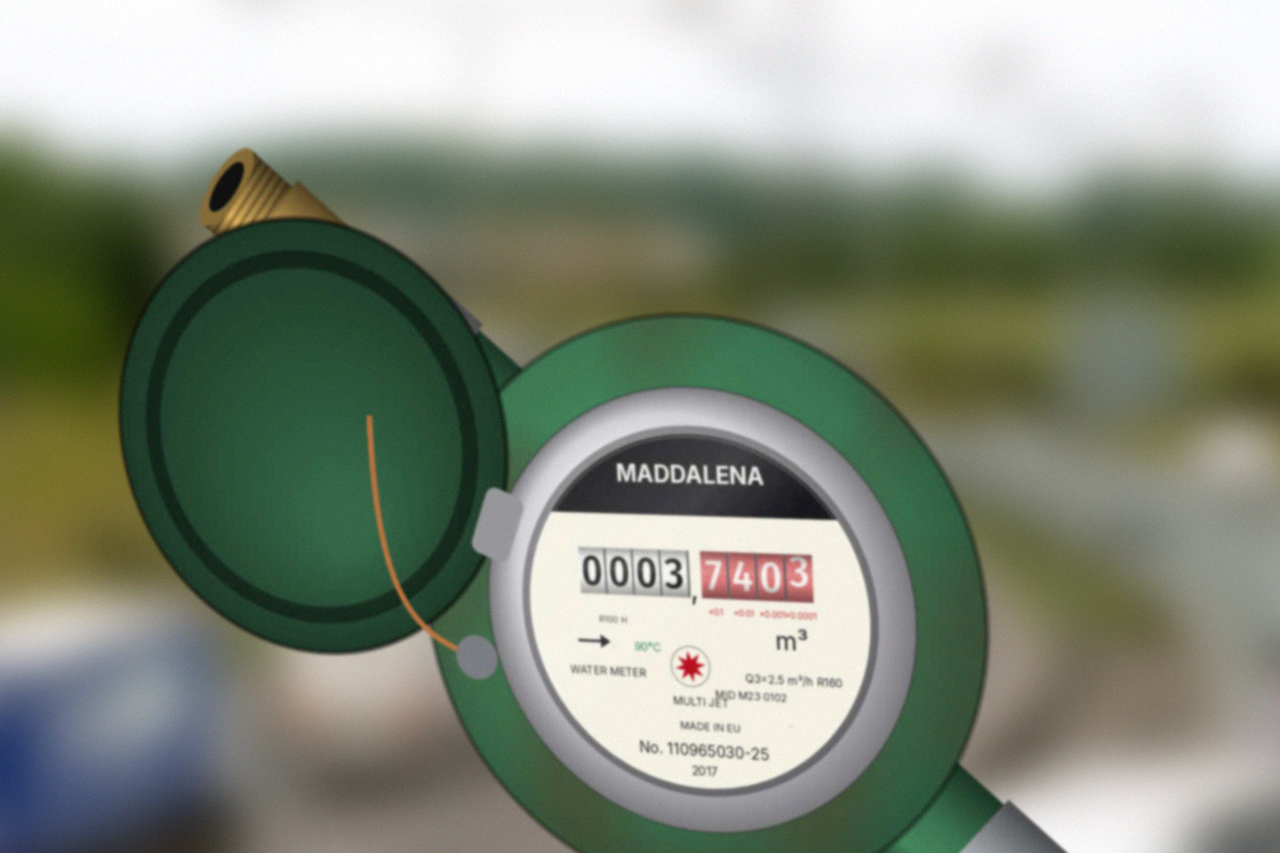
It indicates 3.7403
